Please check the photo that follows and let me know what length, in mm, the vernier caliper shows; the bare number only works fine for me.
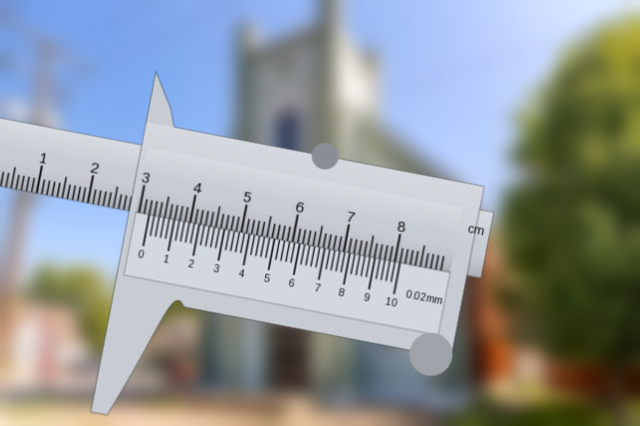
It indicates 32.0
